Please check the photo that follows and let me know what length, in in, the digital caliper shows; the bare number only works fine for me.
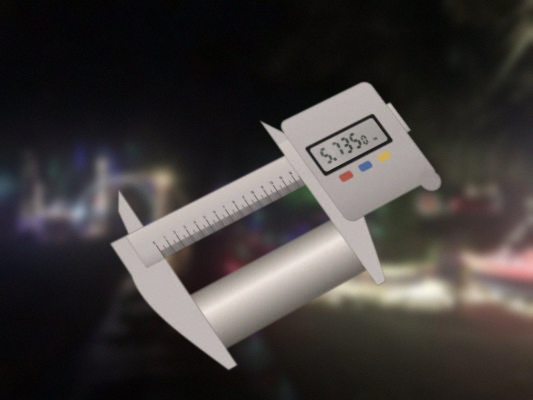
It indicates 5.7350
